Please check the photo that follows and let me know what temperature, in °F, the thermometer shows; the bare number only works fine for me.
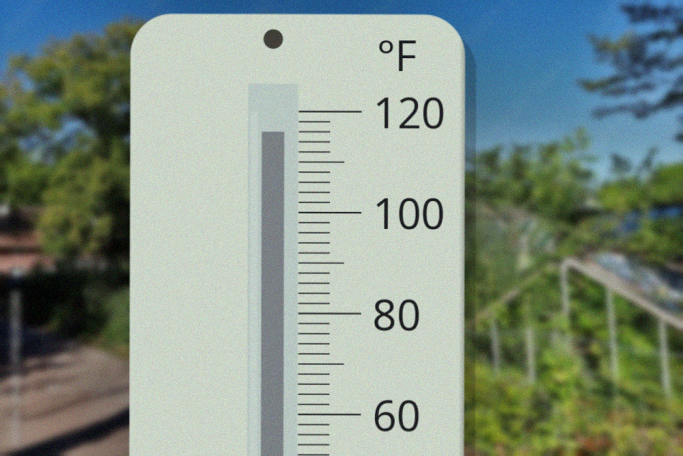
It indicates 116
